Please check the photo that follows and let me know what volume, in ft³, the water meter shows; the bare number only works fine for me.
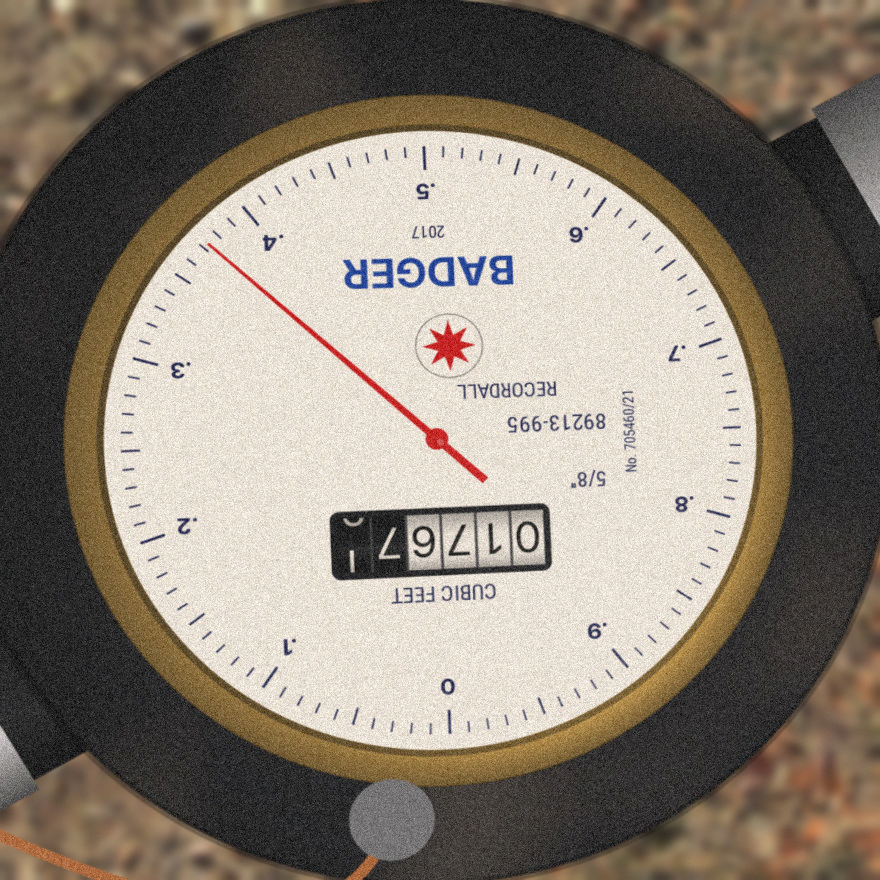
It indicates 17671.37
